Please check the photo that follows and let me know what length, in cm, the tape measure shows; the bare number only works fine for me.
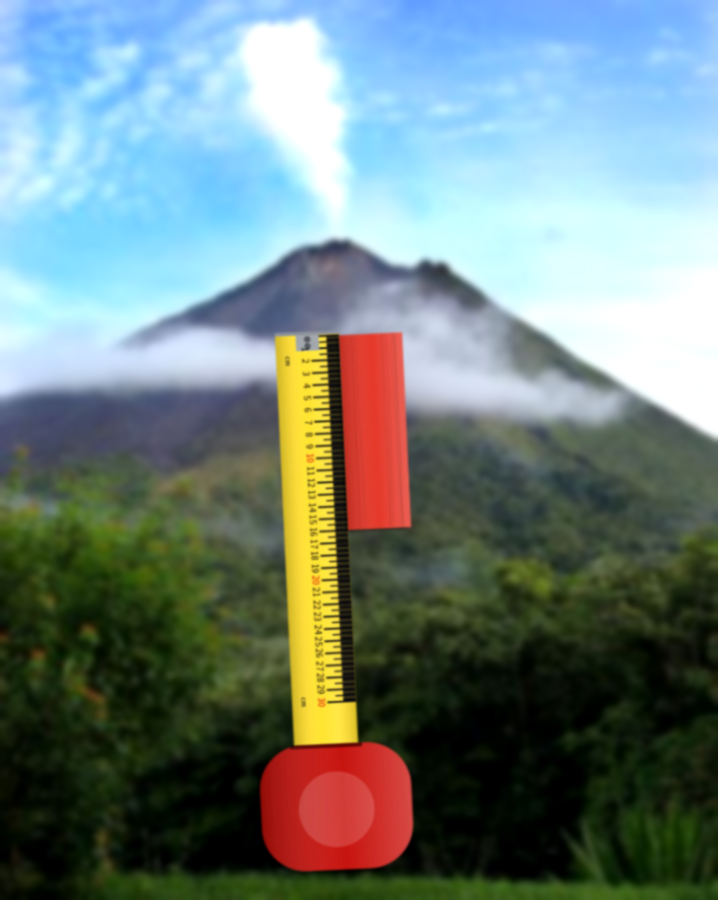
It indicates 16
